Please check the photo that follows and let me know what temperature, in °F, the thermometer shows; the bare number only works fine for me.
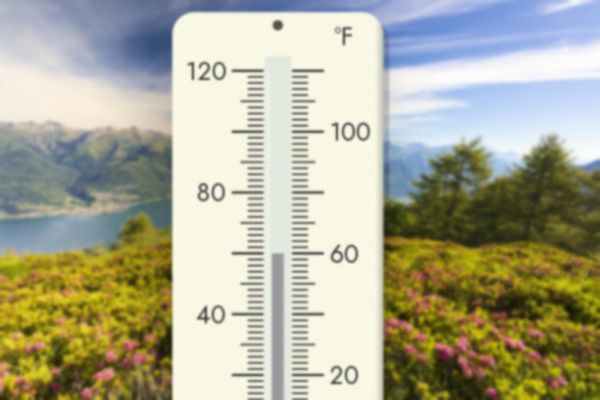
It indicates 60
